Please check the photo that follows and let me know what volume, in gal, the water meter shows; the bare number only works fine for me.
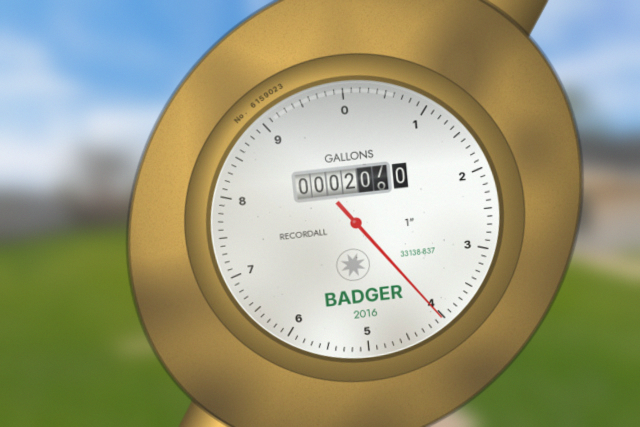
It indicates 2074.0
